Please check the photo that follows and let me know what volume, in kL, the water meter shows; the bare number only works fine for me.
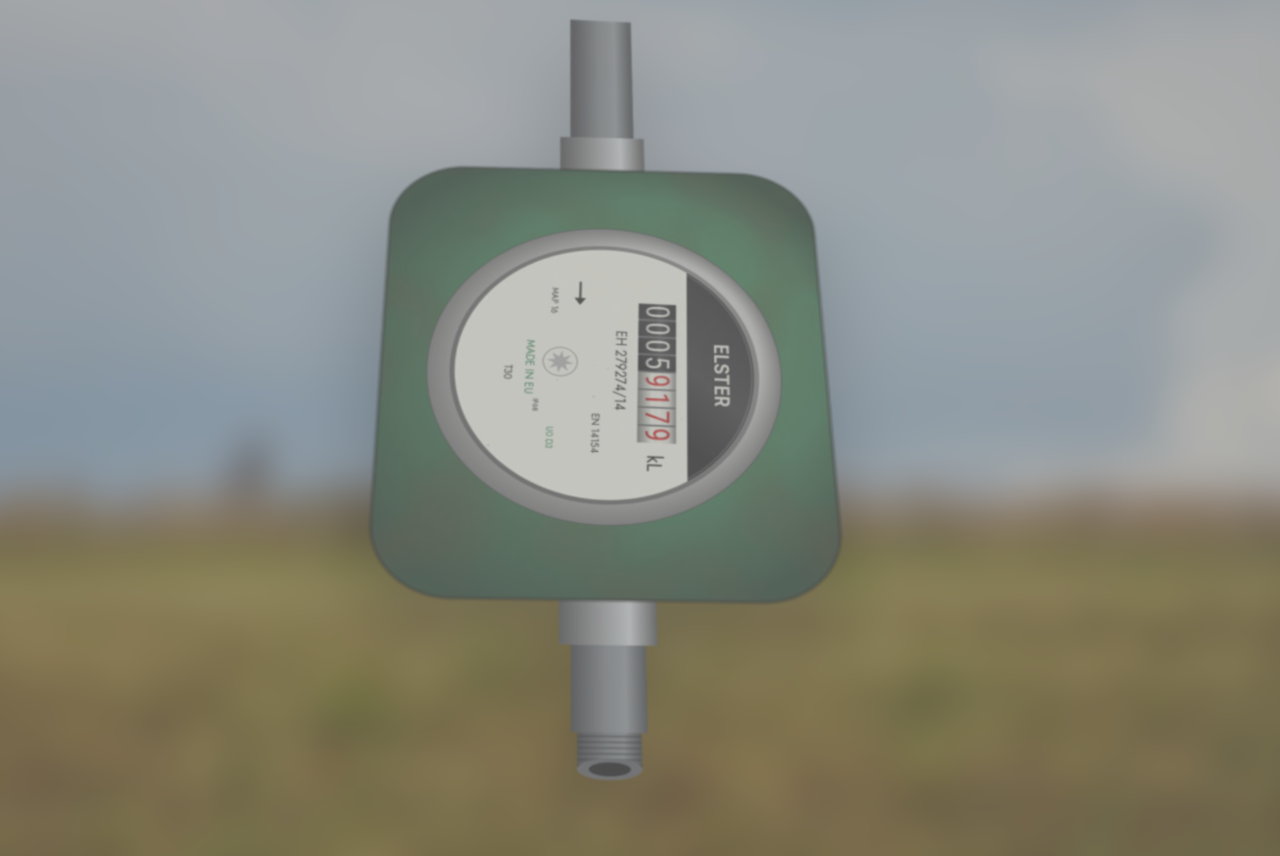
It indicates 5.9179
